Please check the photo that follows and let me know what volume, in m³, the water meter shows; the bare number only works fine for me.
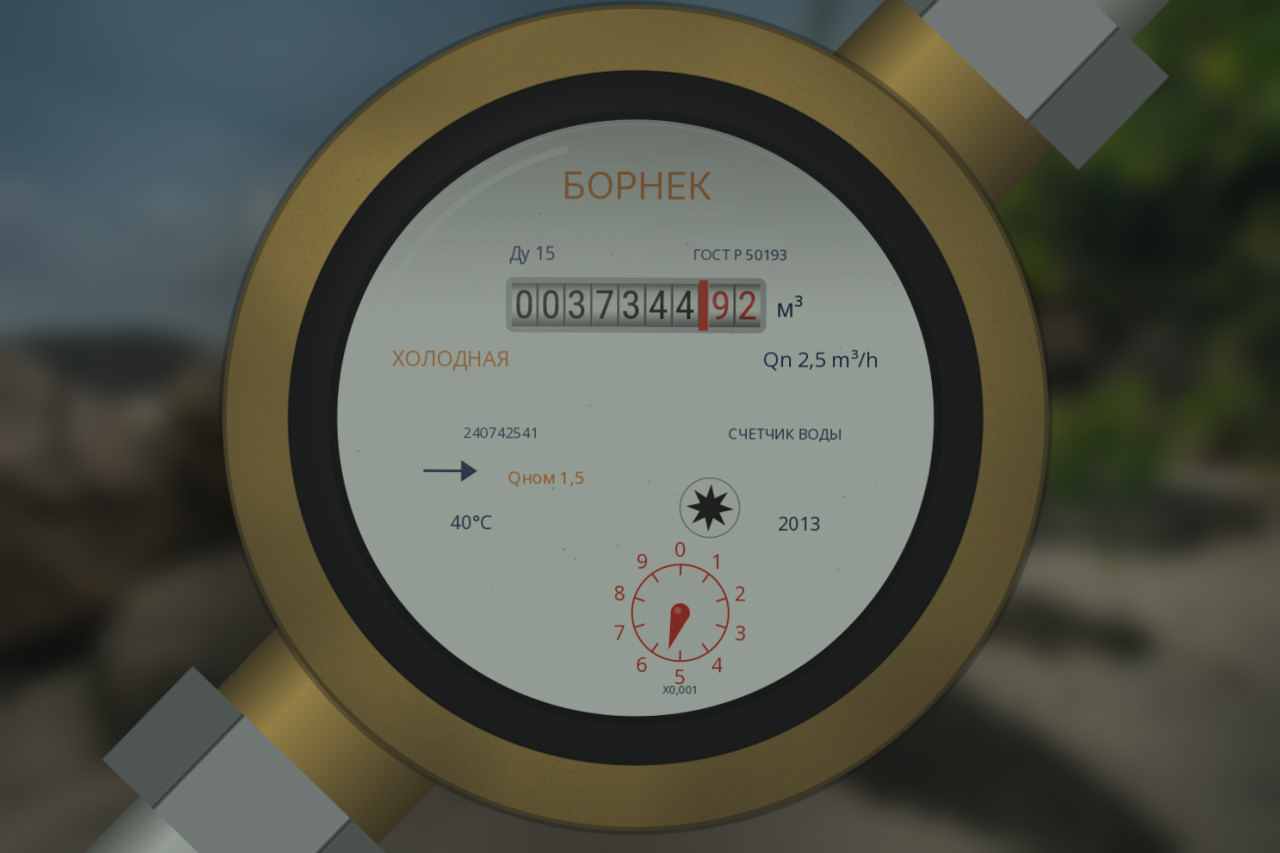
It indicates 37344.925
